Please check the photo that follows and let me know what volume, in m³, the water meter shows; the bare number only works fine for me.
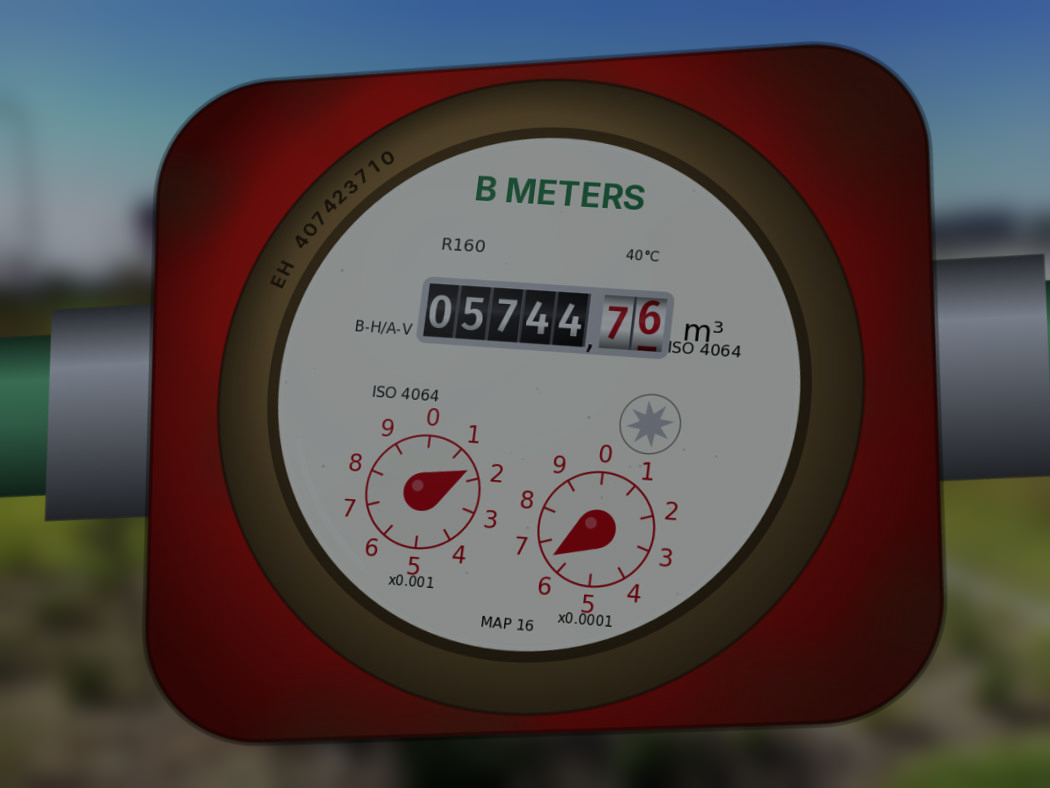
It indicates 5744.7616
